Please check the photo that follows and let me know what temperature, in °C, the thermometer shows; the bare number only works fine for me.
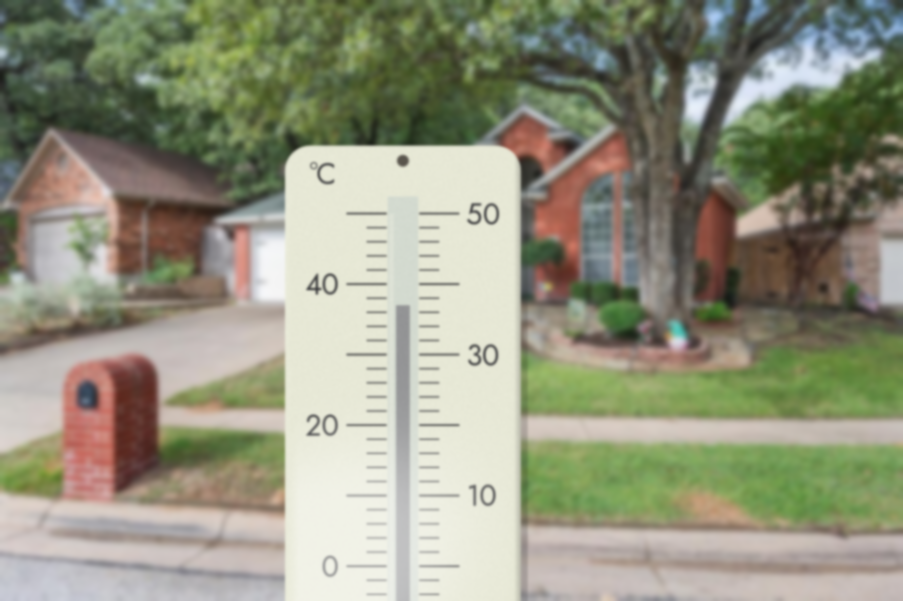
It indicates 37
